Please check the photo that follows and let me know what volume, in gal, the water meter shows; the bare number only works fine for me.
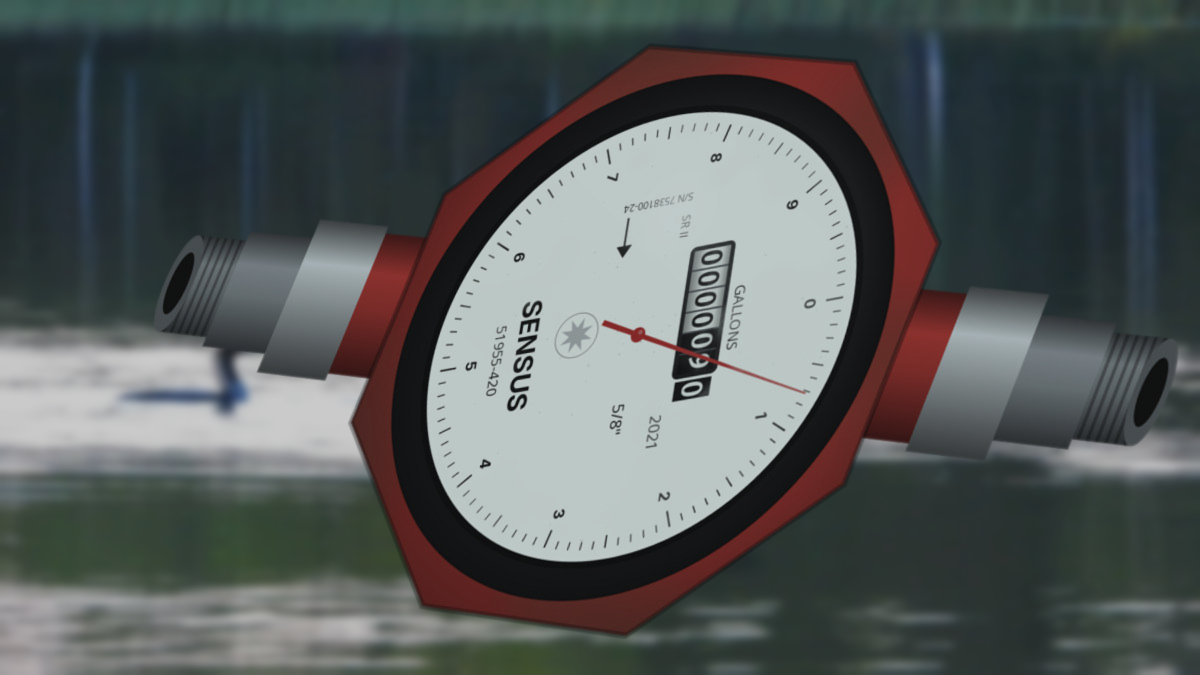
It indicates 90.7
